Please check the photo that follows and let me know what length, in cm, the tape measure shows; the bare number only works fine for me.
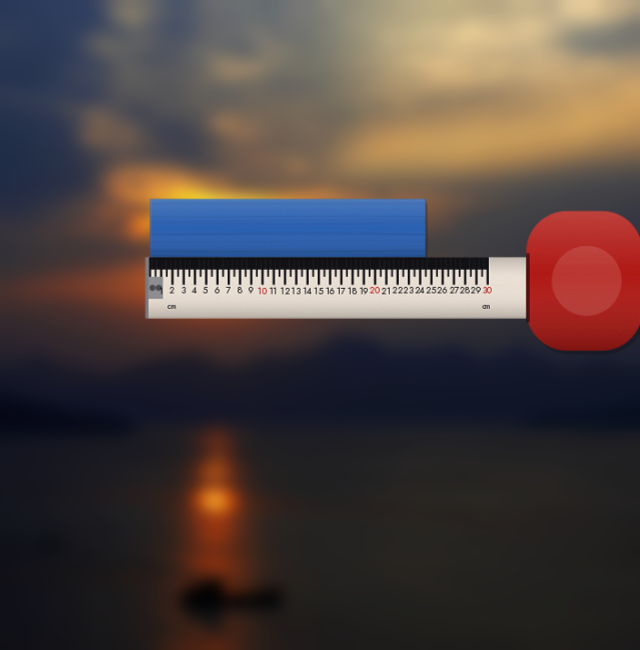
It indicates 24.5
